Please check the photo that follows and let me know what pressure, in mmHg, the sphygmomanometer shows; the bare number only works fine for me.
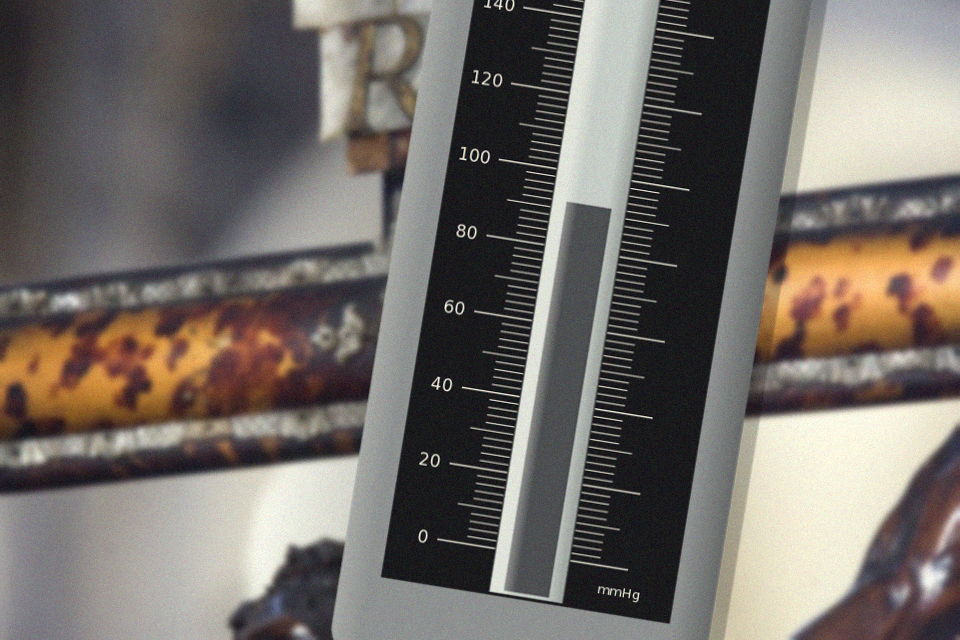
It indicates 92
